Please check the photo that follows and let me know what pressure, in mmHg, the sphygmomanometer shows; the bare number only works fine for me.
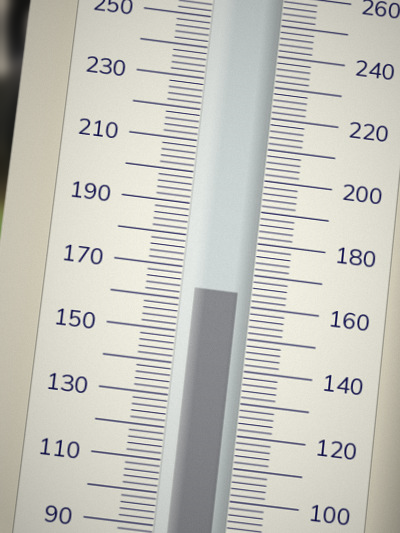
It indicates 164
